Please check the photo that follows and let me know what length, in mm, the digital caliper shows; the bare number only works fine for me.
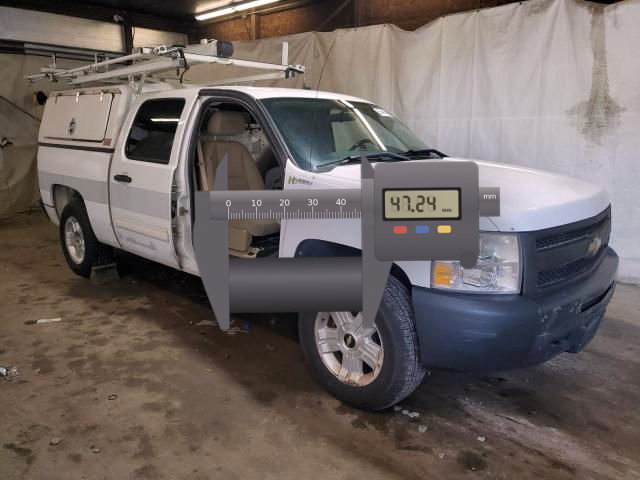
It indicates 47.24
